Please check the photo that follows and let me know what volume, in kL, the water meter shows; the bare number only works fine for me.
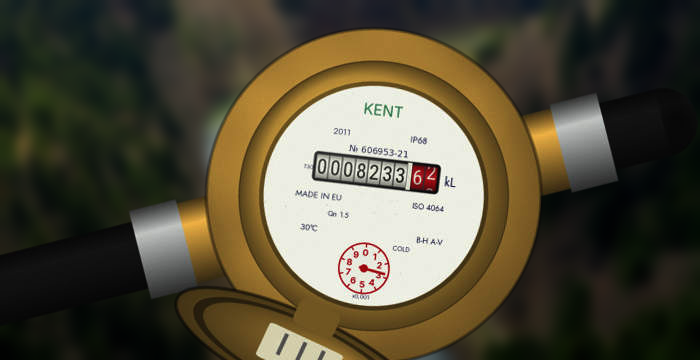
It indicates 8233.622
